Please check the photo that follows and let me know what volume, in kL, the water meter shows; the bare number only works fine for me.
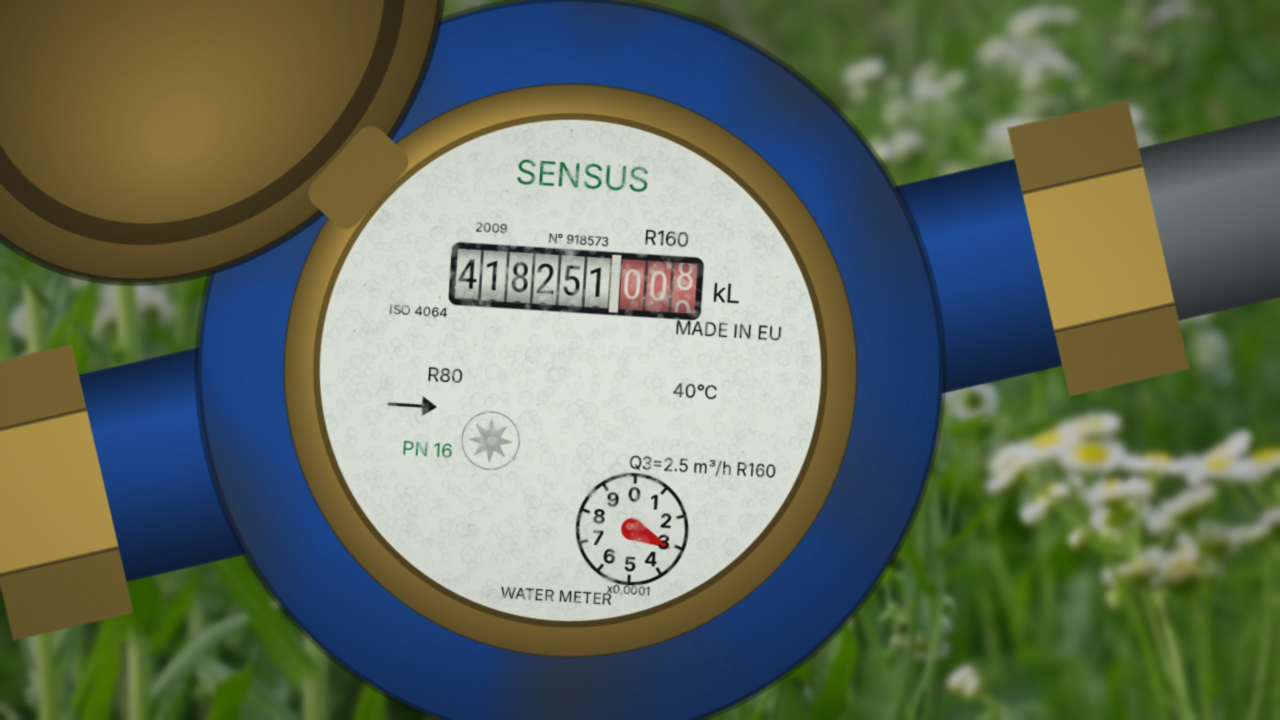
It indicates 418251.0083
